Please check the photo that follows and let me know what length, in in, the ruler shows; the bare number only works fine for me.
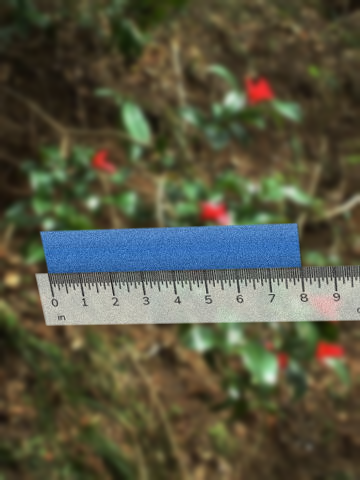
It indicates 8
